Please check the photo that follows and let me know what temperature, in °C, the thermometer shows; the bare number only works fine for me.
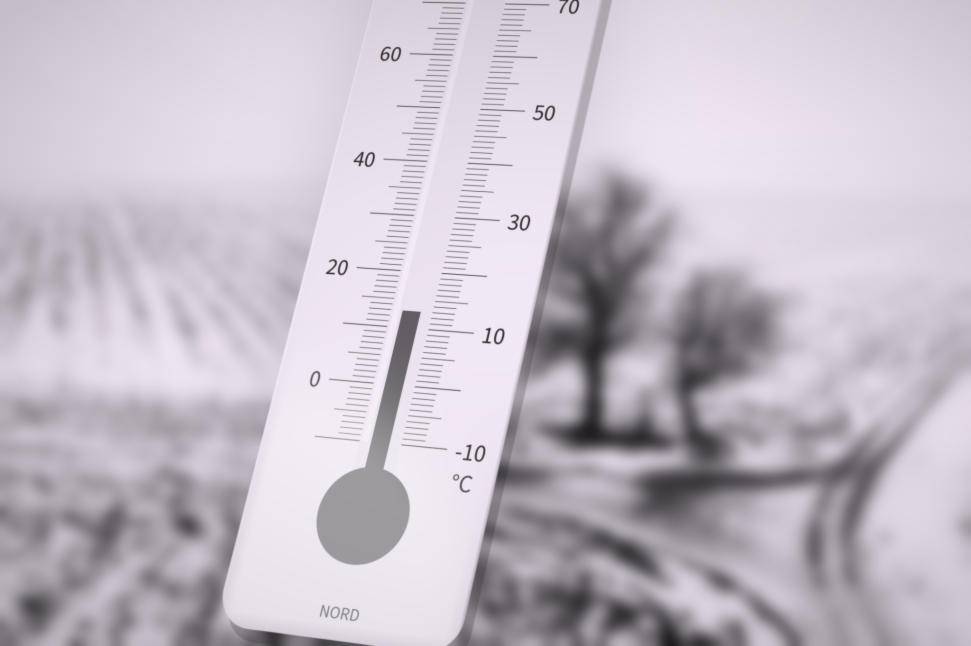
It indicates 13
